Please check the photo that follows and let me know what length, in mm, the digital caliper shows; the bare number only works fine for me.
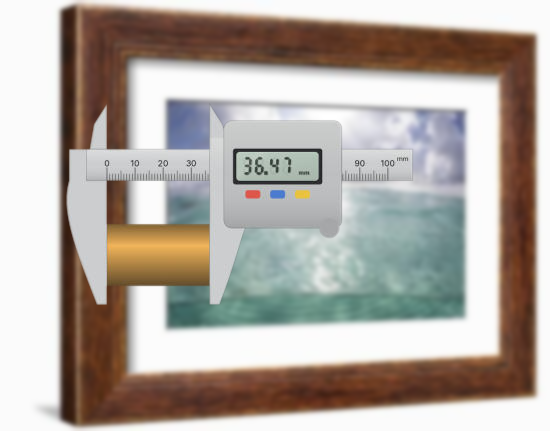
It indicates 36.47
